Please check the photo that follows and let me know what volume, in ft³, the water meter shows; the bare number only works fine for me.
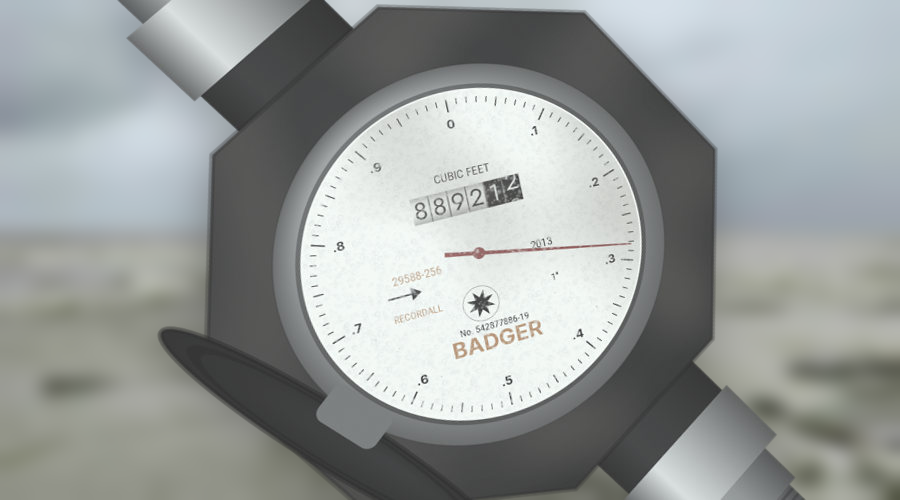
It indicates 889212.28
